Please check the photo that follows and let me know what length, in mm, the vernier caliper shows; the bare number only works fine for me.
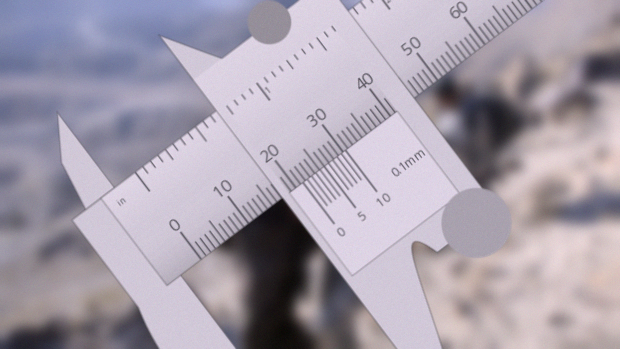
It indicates 21.5
